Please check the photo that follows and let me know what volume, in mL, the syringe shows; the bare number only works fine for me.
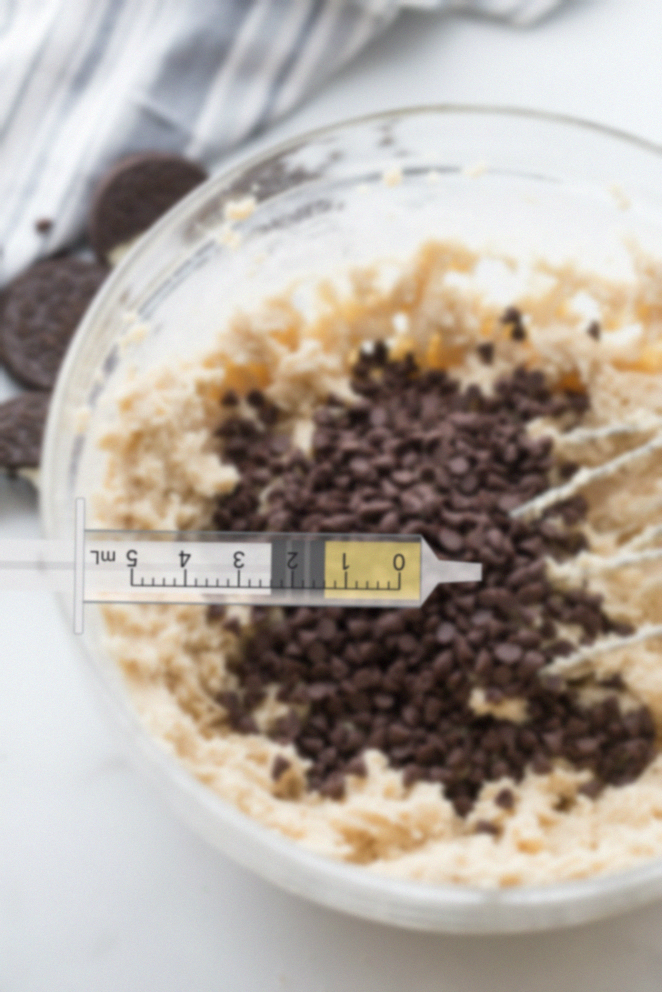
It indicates 1.4
